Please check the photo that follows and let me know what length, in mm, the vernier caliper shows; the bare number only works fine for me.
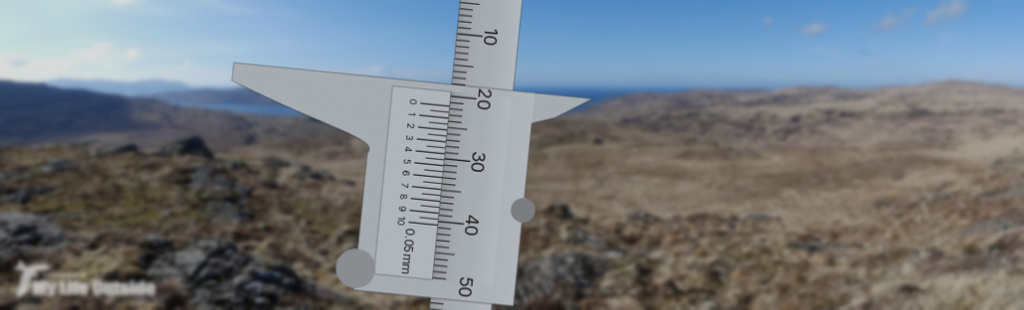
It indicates 21.6
